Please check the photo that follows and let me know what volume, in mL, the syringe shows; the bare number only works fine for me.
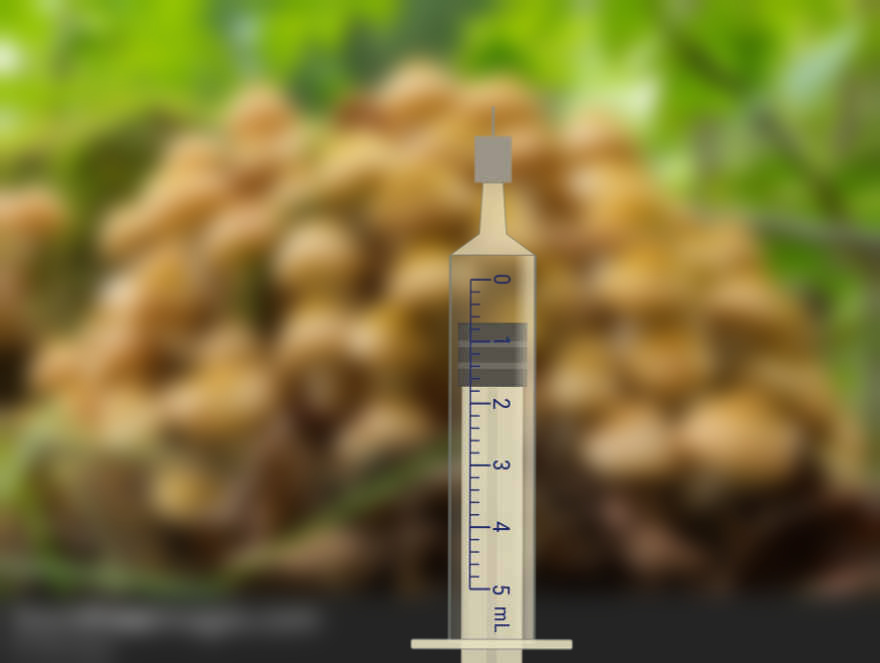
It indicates 0.7
